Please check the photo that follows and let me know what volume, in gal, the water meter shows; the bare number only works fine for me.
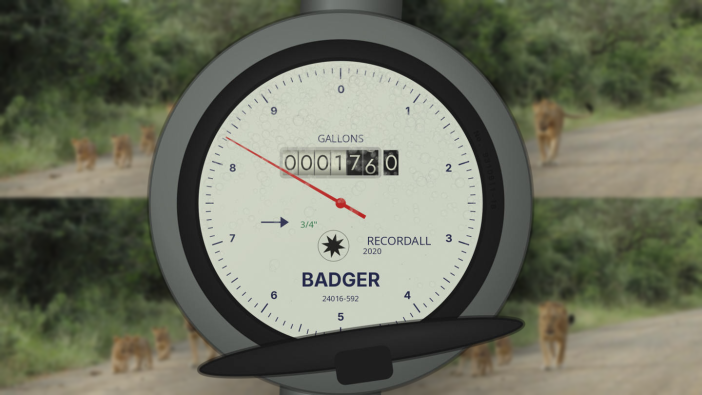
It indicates 1758.3
